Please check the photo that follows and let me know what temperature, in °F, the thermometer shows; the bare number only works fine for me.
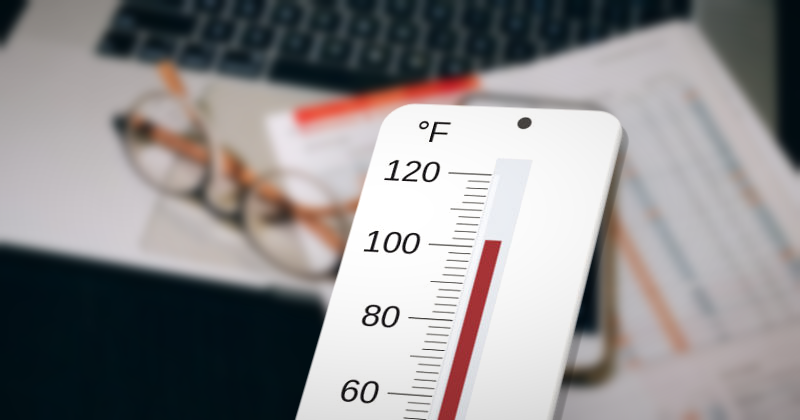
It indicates 102
